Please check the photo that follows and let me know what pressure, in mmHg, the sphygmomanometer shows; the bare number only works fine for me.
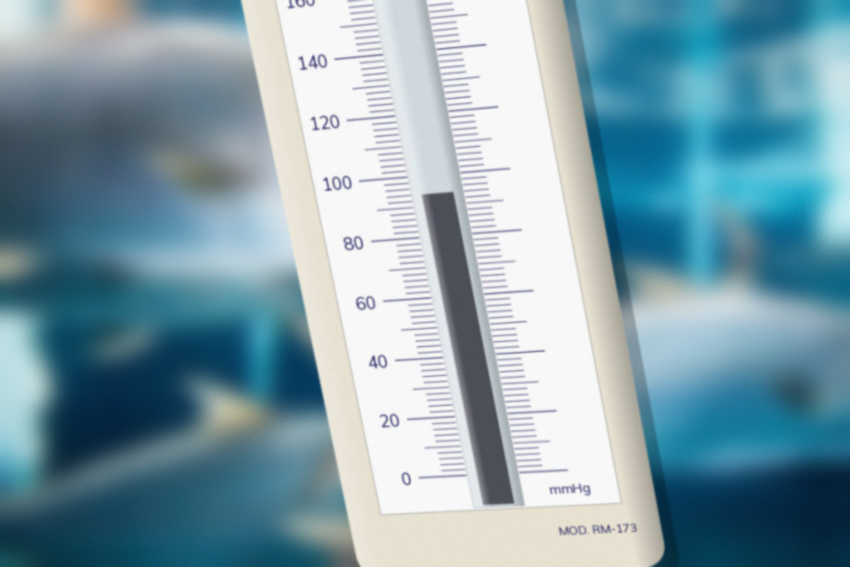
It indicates 94
